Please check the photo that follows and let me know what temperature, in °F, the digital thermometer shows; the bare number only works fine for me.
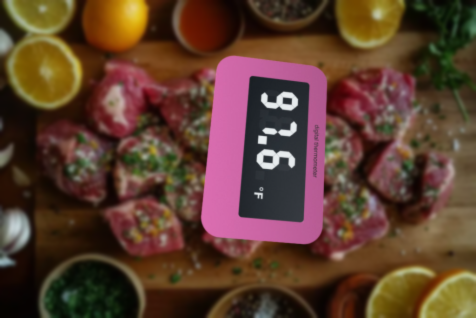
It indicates 97.6
